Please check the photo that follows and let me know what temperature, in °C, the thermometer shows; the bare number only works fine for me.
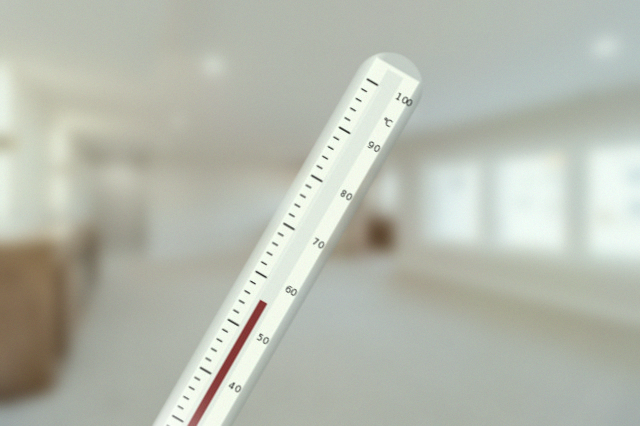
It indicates 56
